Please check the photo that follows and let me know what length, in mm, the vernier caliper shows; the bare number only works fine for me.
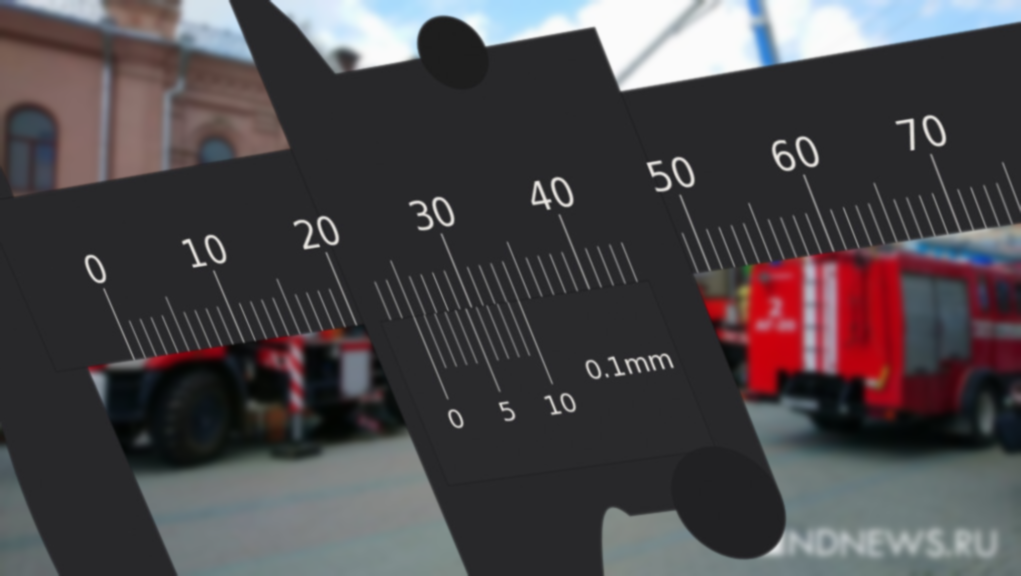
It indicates 25.0
